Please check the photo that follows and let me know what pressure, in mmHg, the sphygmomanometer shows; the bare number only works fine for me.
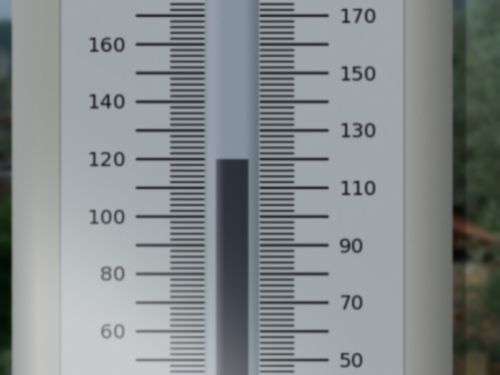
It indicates 120
